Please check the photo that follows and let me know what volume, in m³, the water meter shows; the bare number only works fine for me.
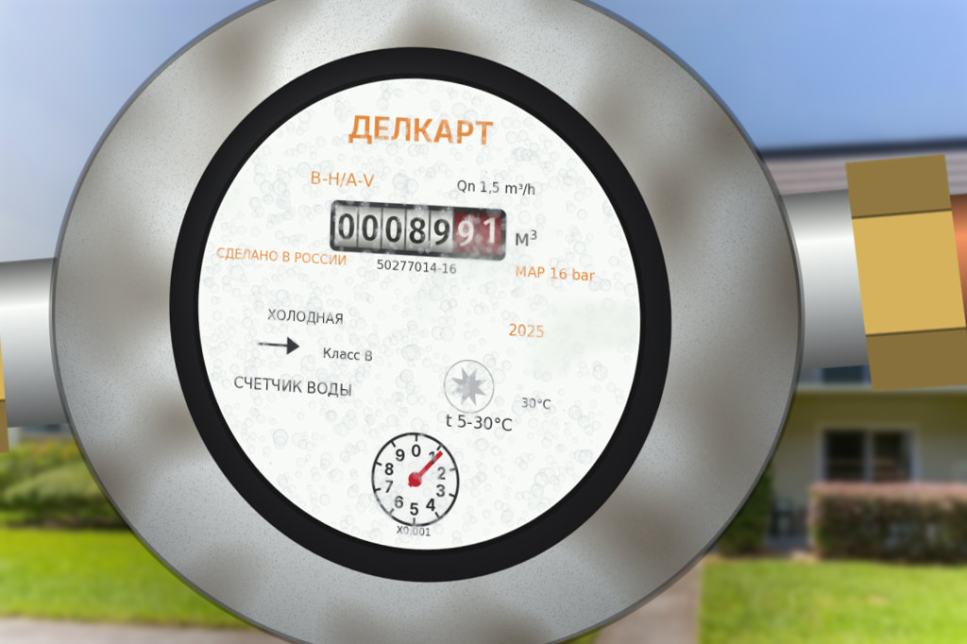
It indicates 89.911
